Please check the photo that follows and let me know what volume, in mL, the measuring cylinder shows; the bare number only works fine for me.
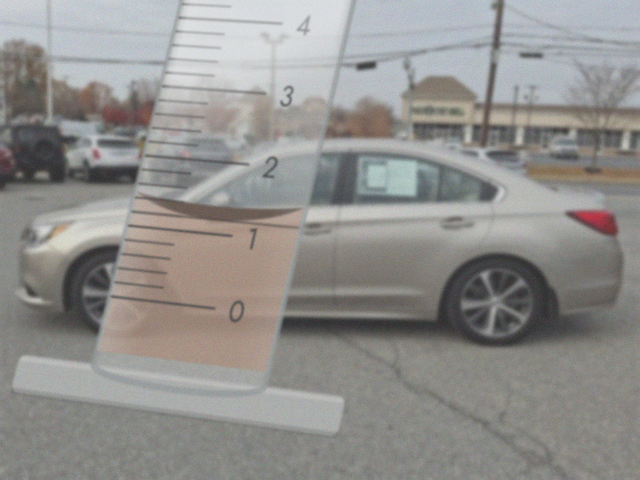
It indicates 1.2
